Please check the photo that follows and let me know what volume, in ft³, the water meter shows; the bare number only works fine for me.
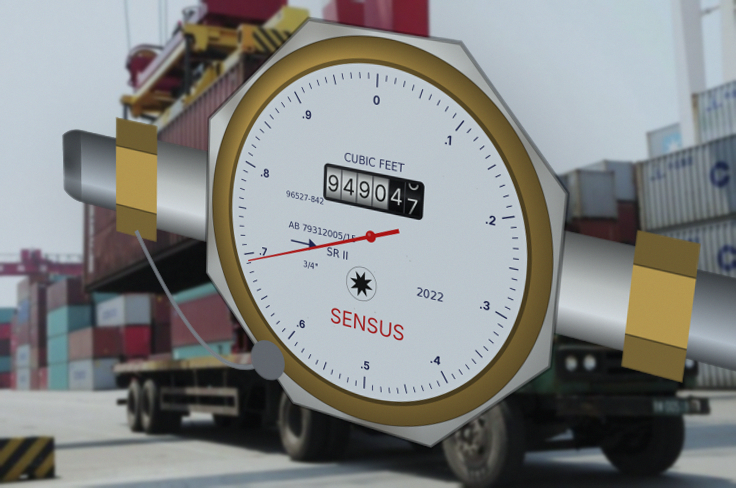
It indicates 949046.69
